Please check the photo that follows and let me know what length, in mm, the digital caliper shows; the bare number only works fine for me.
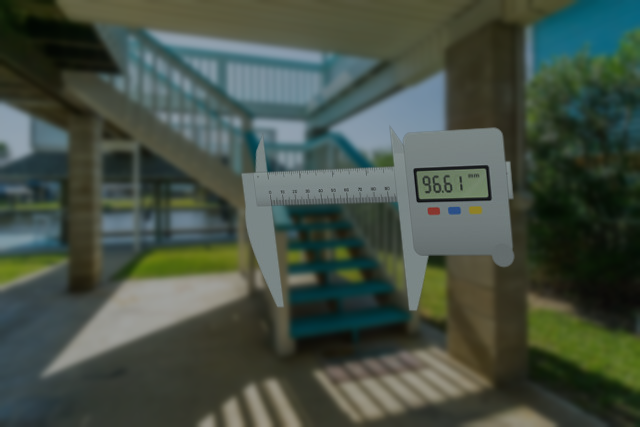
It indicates 96.61
